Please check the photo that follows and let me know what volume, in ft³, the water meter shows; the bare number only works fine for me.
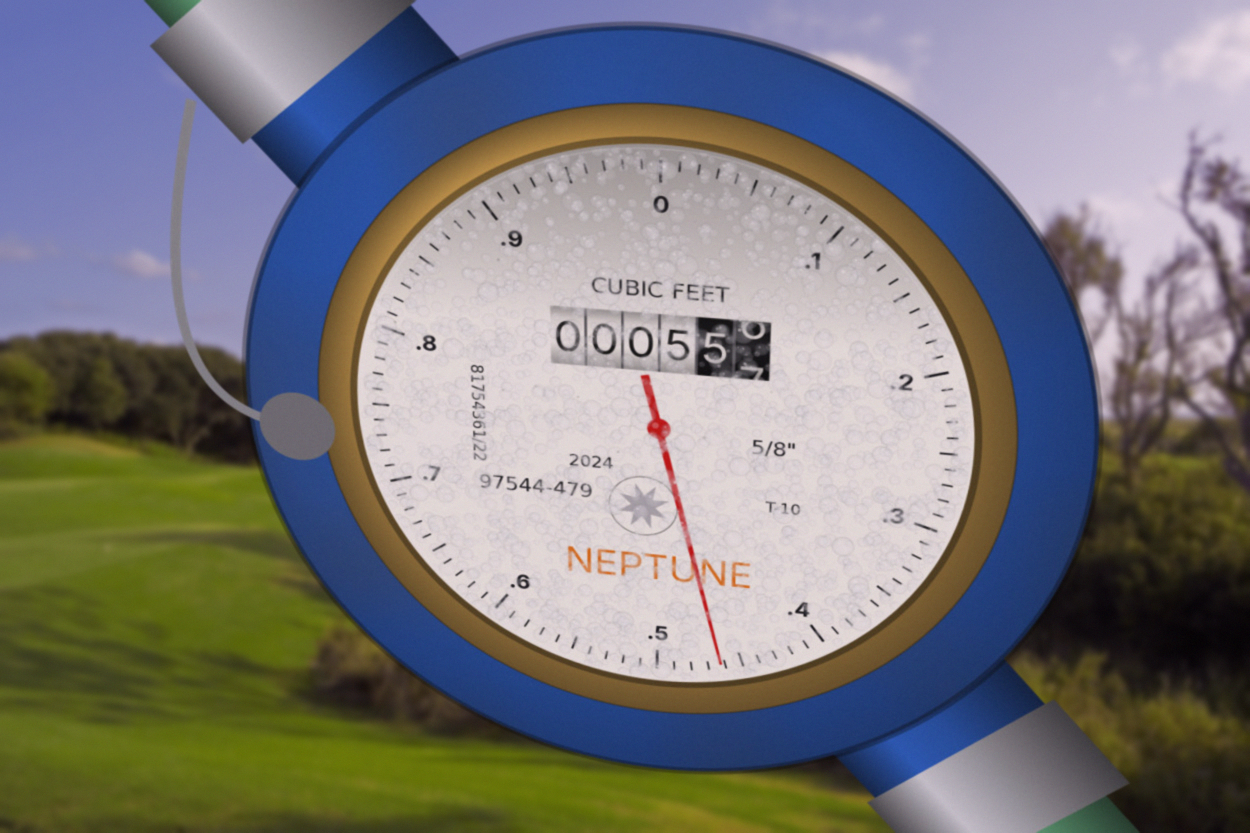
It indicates 556.46
